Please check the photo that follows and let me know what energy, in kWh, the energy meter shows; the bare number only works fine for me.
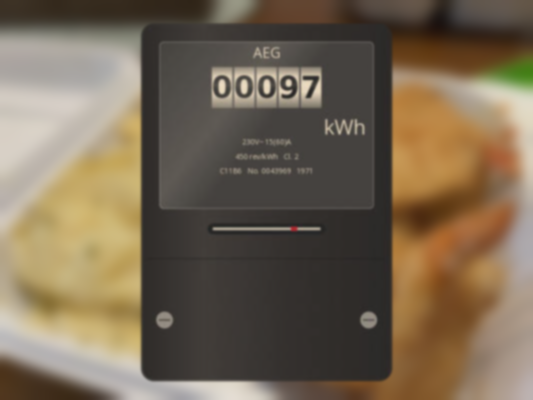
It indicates 97
